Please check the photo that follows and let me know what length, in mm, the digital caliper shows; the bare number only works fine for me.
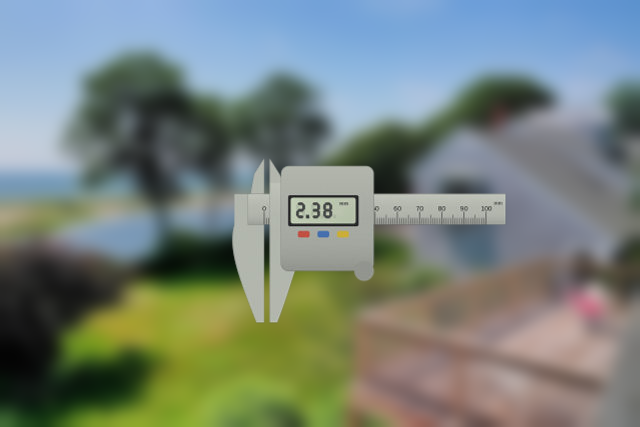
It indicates 2.38
